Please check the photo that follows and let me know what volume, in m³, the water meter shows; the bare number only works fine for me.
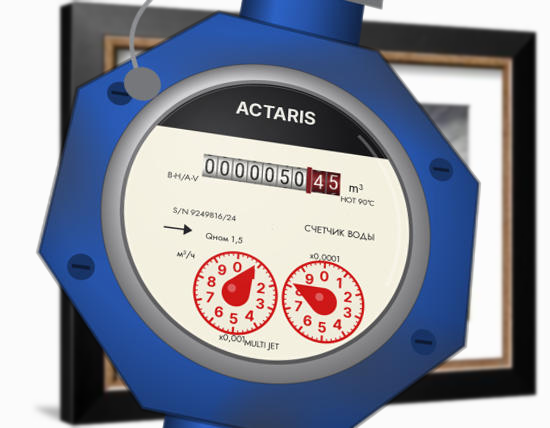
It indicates 50.4508
